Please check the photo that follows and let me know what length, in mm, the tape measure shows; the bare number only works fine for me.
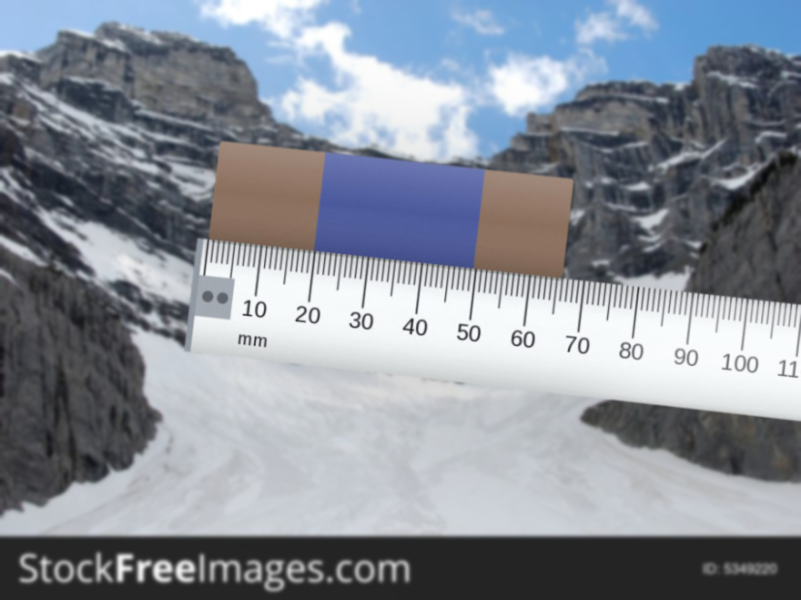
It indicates 66
